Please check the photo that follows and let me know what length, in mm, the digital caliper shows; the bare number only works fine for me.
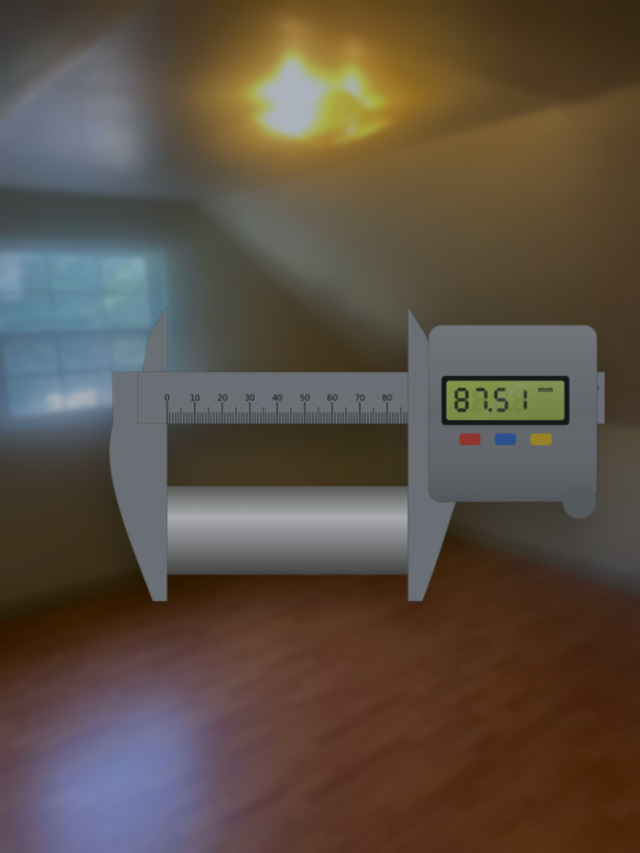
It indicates 87.51
